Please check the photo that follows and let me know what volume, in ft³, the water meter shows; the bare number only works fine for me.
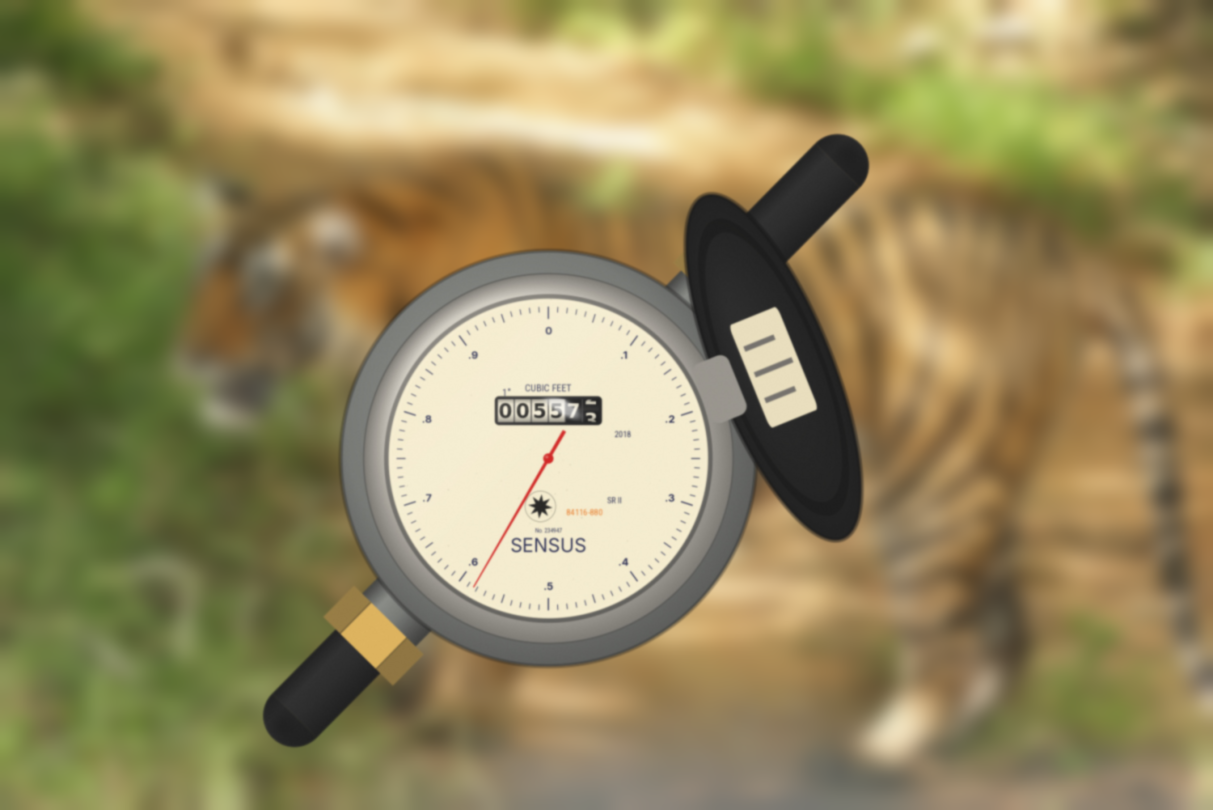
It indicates 5572.58
